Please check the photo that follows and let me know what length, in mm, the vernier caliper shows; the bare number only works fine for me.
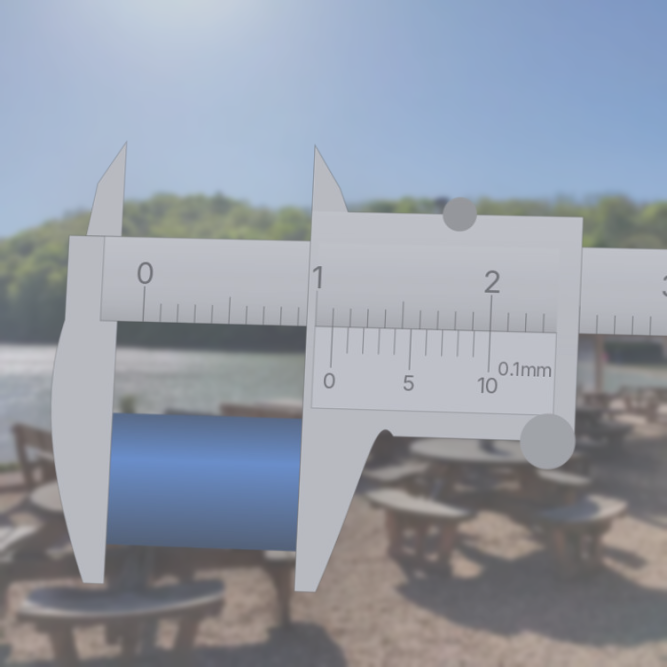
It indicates 11.0
